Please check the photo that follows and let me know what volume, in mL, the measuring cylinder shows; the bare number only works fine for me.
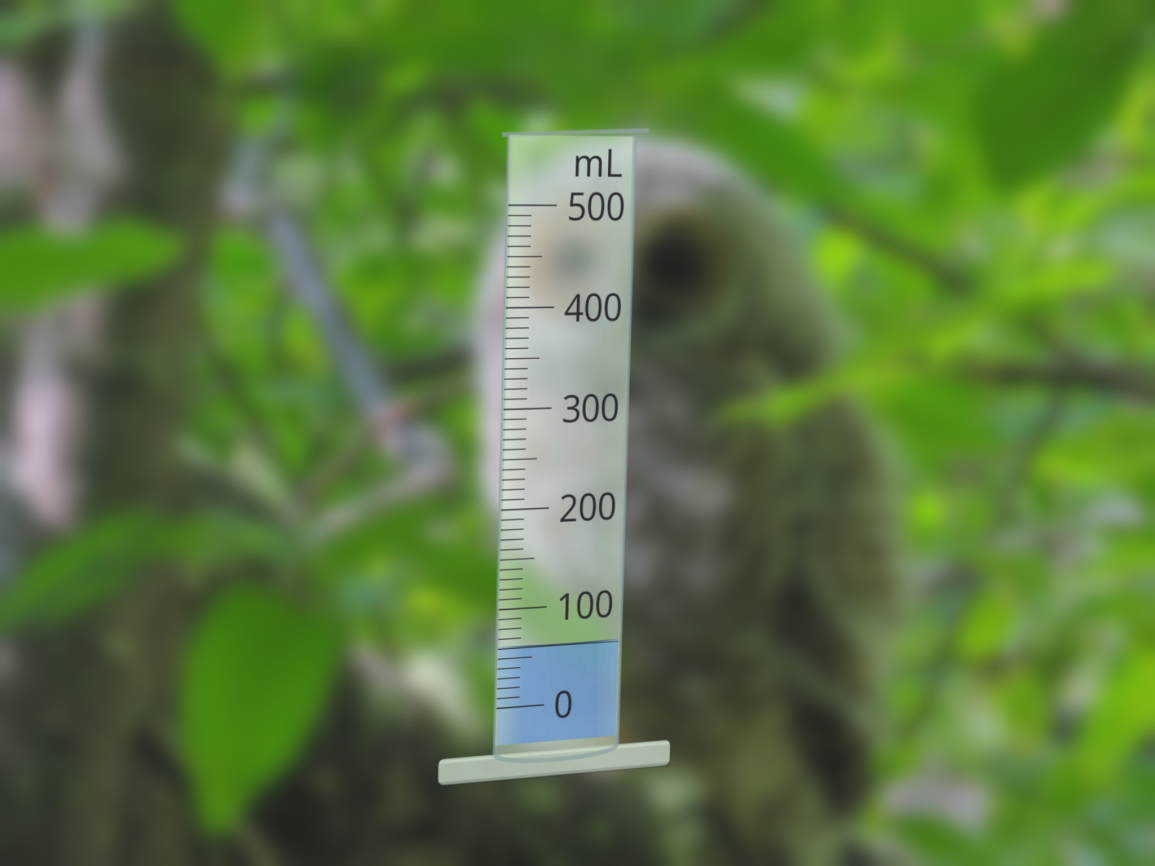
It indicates 60
